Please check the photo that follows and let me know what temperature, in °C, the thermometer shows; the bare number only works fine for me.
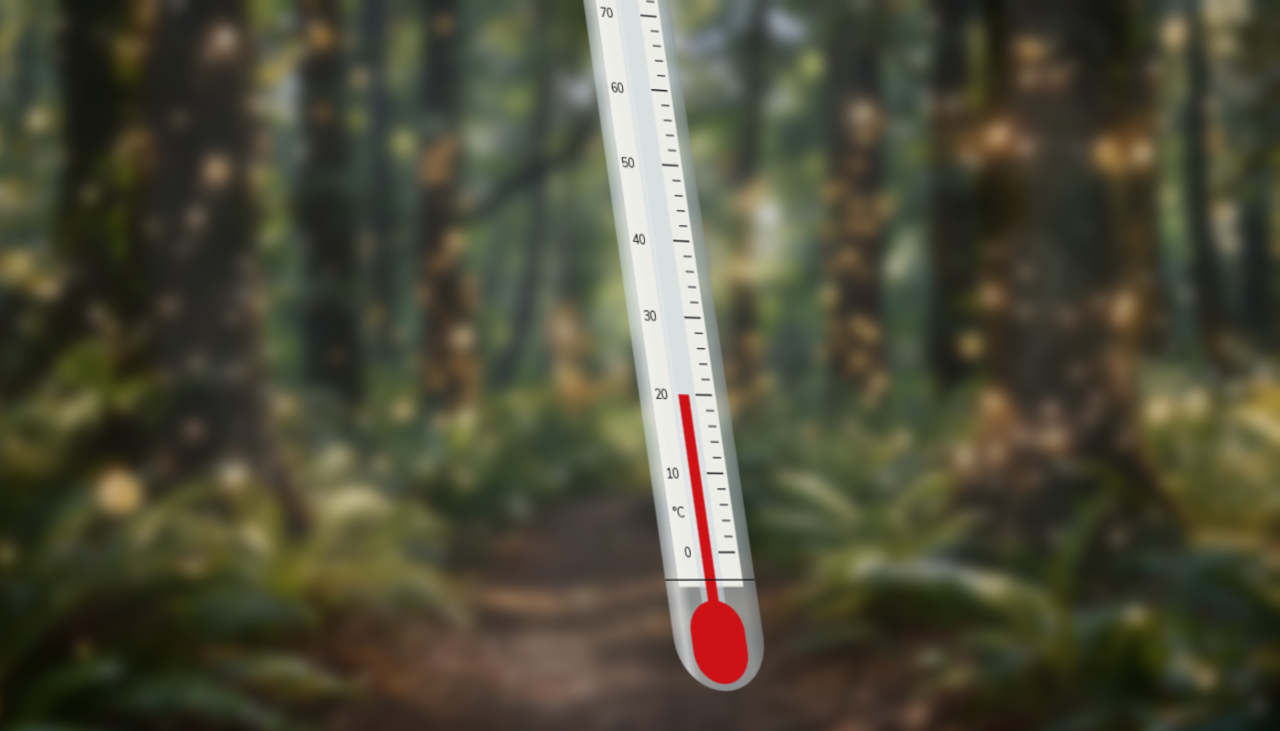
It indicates 20
